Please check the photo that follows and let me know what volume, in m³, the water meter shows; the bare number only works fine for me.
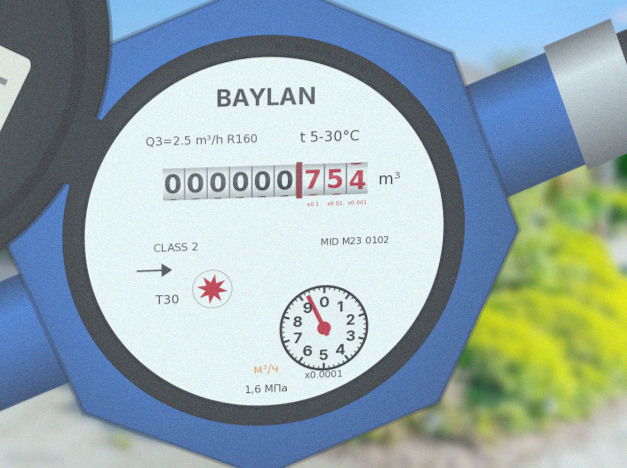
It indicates 0.7539
